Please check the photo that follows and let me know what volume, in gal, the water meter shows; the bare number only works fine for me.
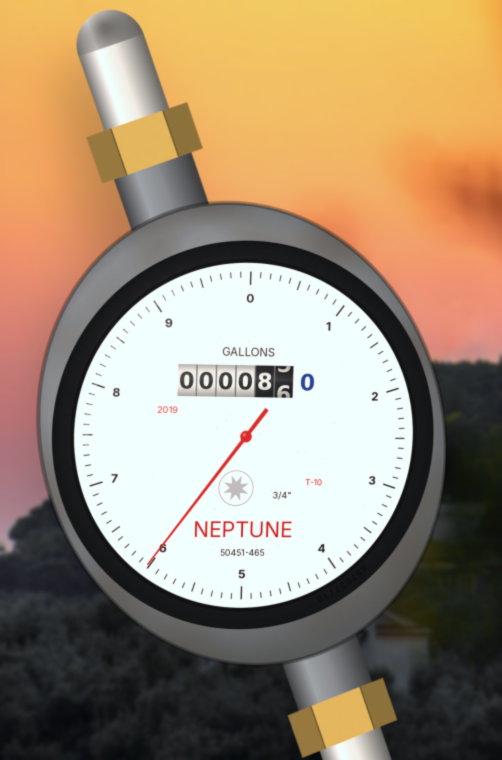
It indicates 856.0
